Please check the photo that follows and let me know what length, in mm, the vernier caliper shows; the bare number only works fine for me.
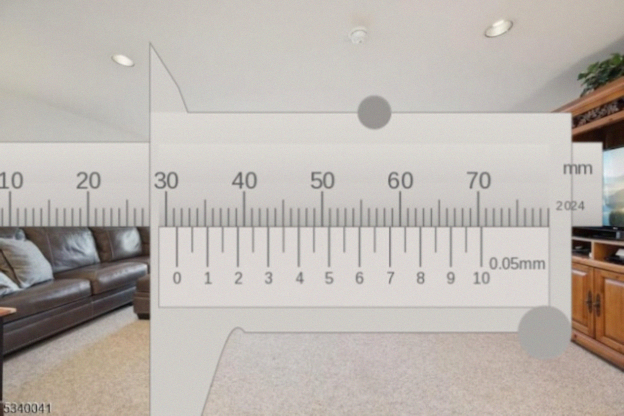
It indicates 31.4
